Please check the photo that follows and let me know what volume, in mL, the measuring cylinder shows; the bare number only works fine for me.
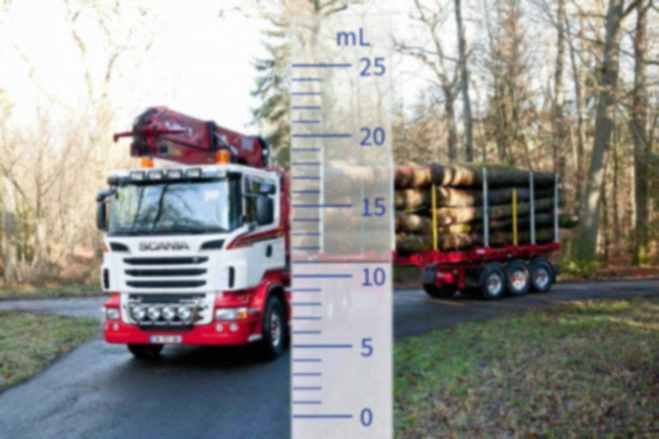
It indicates 11
